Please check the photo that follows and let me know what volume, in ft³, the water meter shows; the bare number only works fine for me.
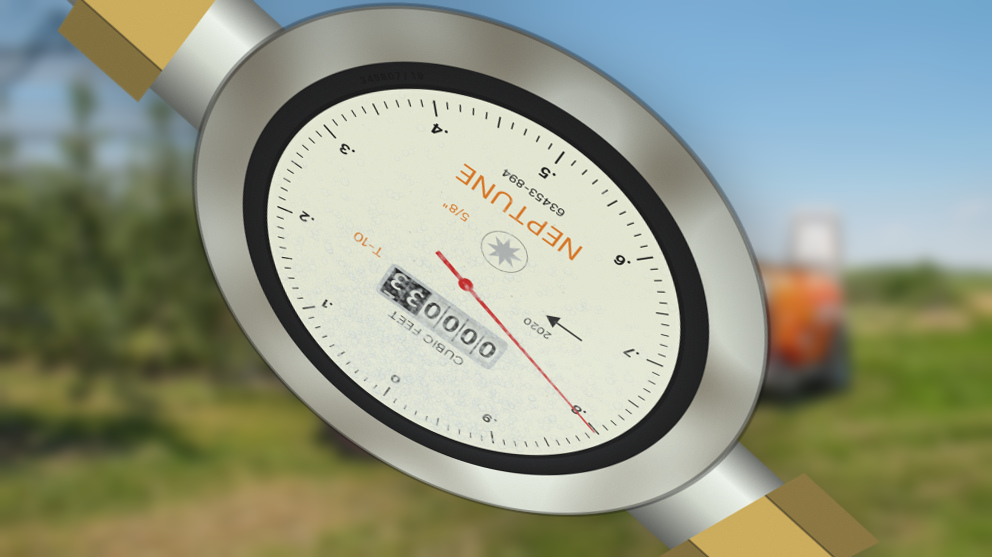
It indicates 32.80
